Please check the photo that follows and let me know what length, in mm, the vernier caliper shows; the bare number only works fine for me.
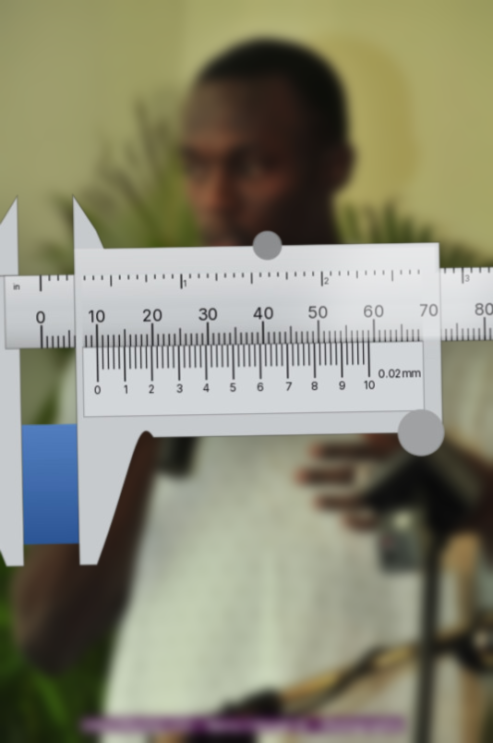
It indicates 10.0
